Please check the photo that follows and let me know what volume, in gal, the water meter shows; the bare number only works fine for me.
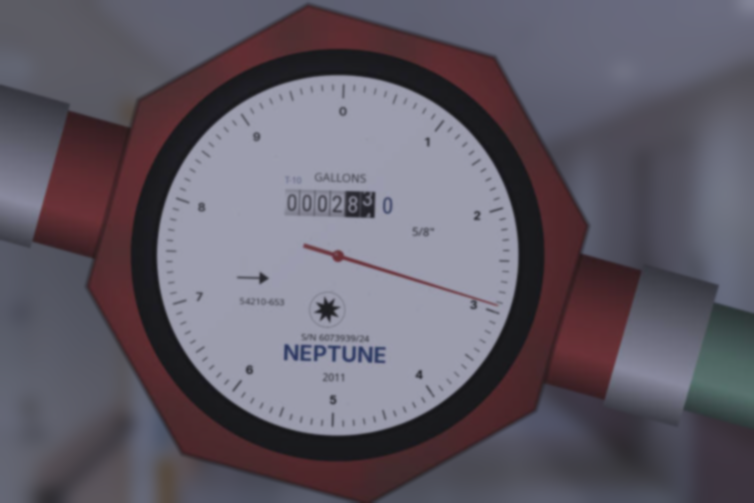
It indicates 2832.9
